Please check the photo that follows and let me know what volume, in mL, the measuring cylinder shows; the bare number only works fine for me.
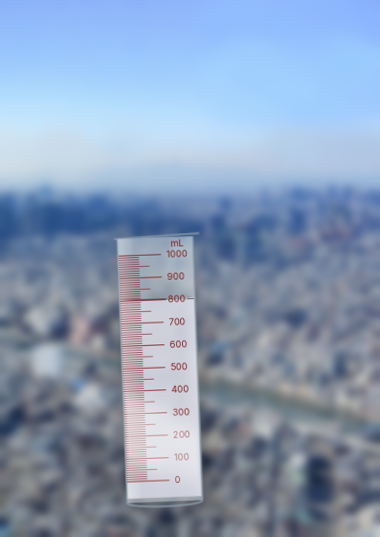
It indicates 800
